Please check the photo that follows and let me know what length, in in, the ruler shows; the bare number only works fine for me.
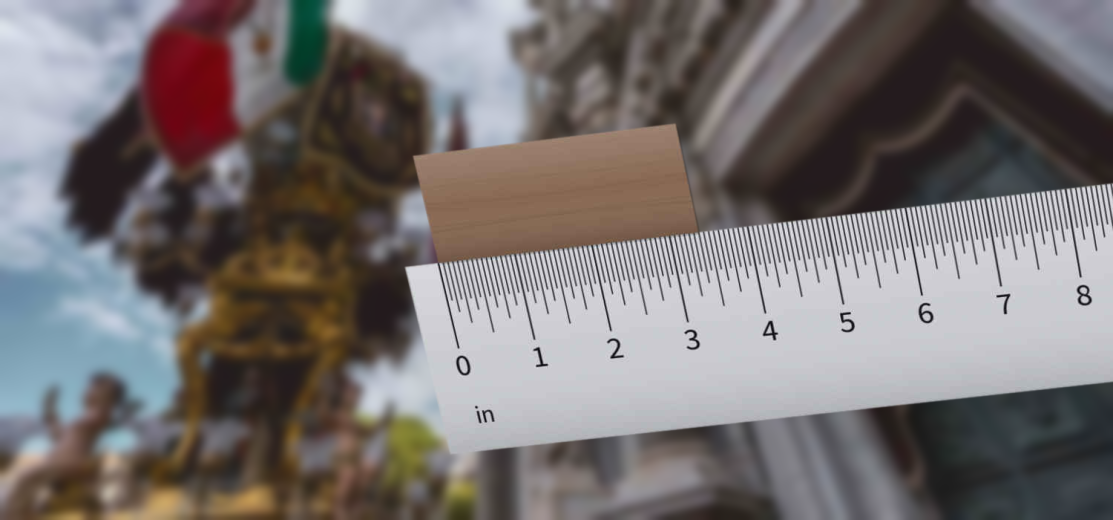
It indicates 3.375
